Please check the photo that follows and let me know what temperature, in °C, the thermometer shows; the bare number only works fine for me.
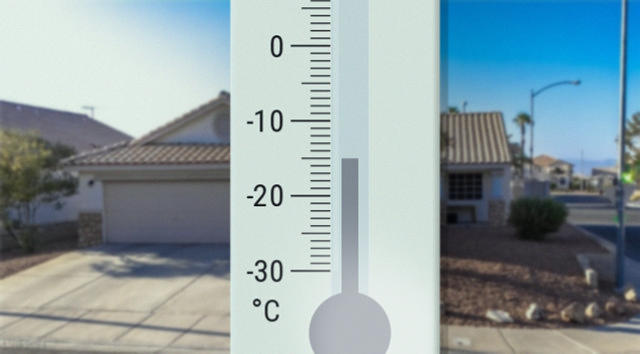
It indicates -15
